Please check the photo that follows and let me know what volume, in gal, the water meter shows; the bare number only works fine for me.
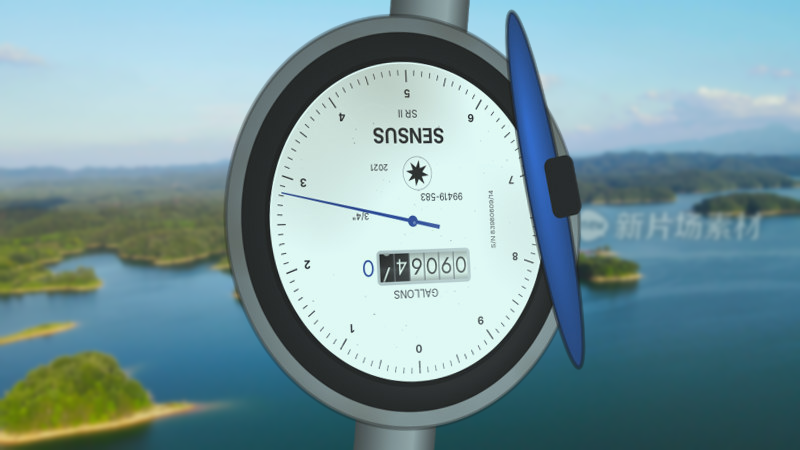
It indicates 906472.8
